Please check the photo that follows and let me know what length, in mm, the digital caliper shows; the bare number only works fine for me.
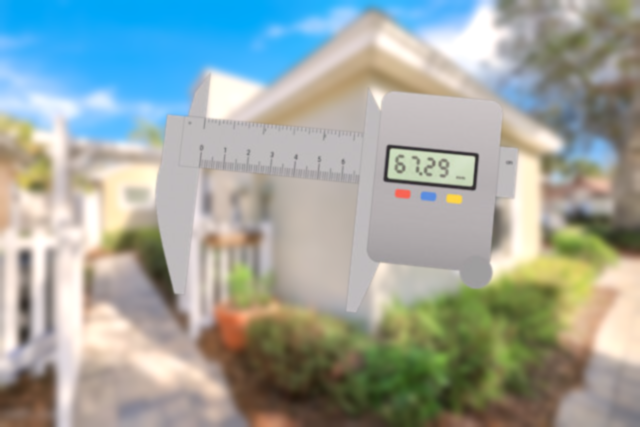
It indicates 67.29
